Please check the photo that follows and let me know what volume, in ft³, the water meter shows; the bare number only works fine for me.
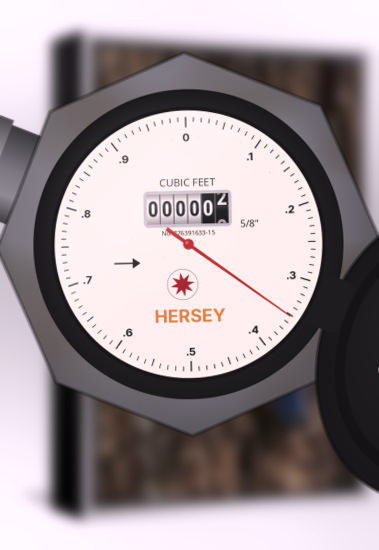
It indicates 2.35
